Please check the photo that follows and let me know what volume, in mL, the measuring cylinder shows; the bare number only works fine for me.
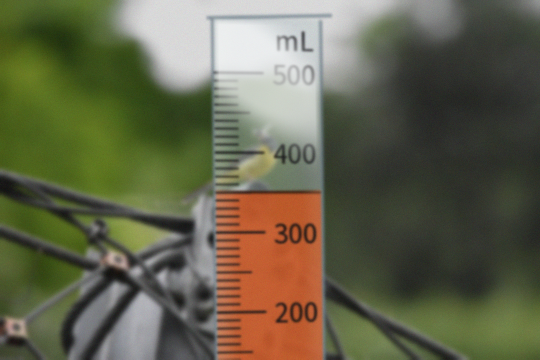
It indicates 350
